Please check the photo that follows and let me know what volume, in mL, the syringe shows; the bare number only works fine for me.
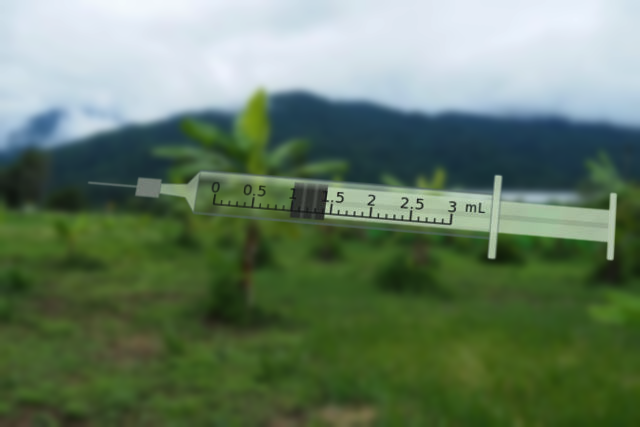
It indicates 1
